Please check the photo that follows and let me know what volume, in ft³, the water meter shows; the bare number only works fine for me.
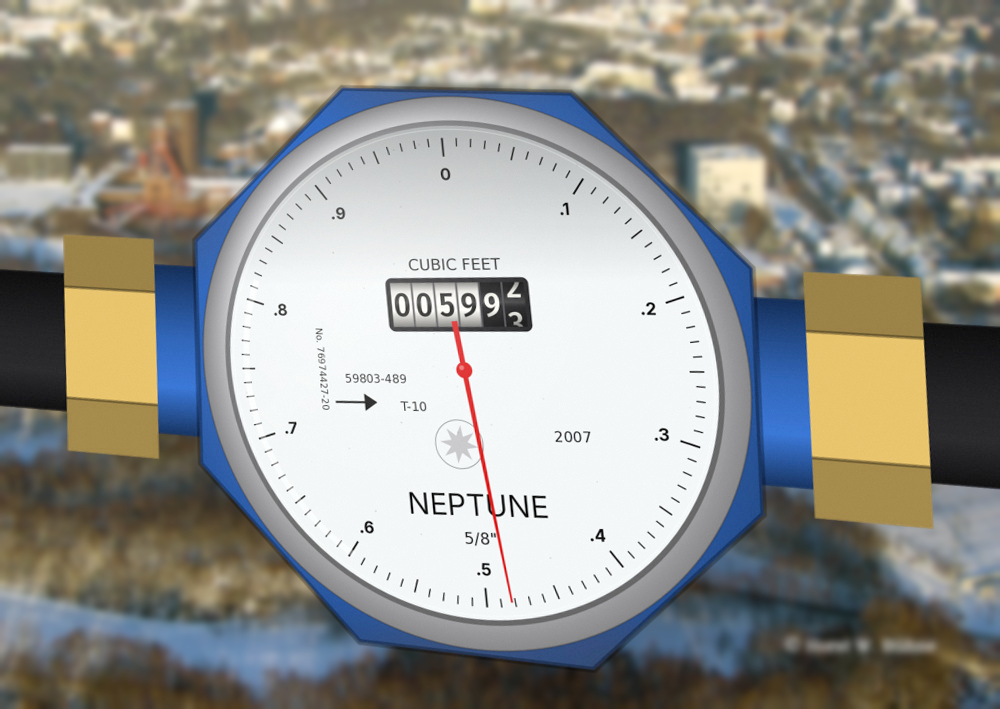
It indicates 5992.48
